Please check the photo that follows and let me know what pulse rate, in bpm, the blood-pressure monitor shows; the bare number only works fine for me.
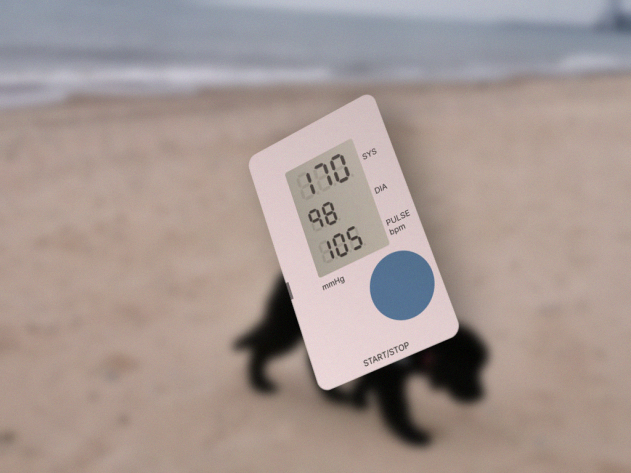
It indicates 105
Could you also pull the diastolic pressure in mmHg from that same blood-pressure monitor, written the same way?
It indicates 98
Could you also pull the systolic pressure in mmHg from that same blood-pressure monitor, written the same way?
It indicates 170
